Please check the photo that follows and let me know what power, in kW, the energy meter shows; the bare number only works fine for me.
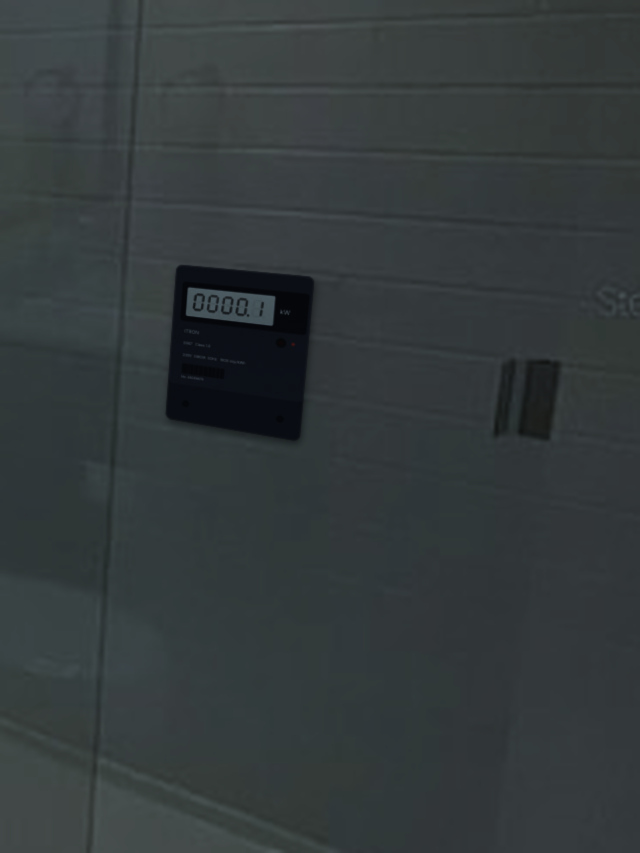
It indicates 0.1
